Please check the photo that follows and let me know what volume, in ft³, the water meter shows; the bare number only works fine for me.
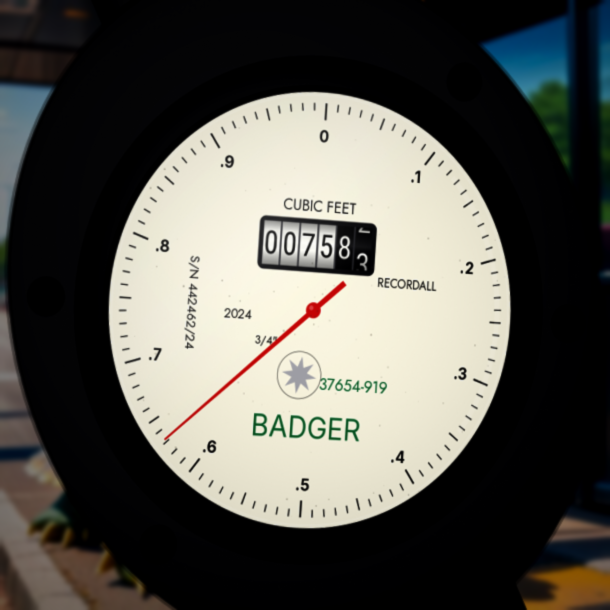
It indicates 7582.63
